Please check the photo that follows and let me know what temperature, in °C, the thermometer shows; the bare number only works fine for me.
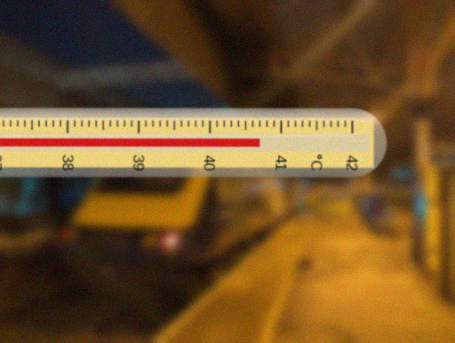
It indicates 40.7
